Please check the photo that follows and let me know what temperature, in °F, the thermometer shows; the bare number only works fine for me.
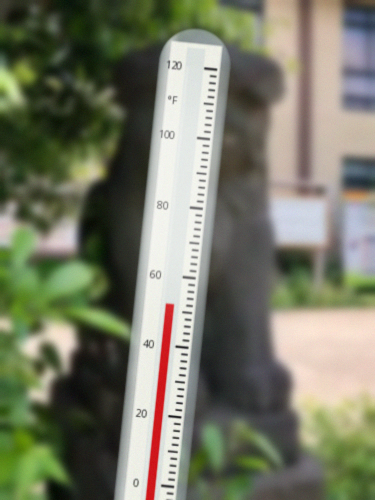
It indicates 52
